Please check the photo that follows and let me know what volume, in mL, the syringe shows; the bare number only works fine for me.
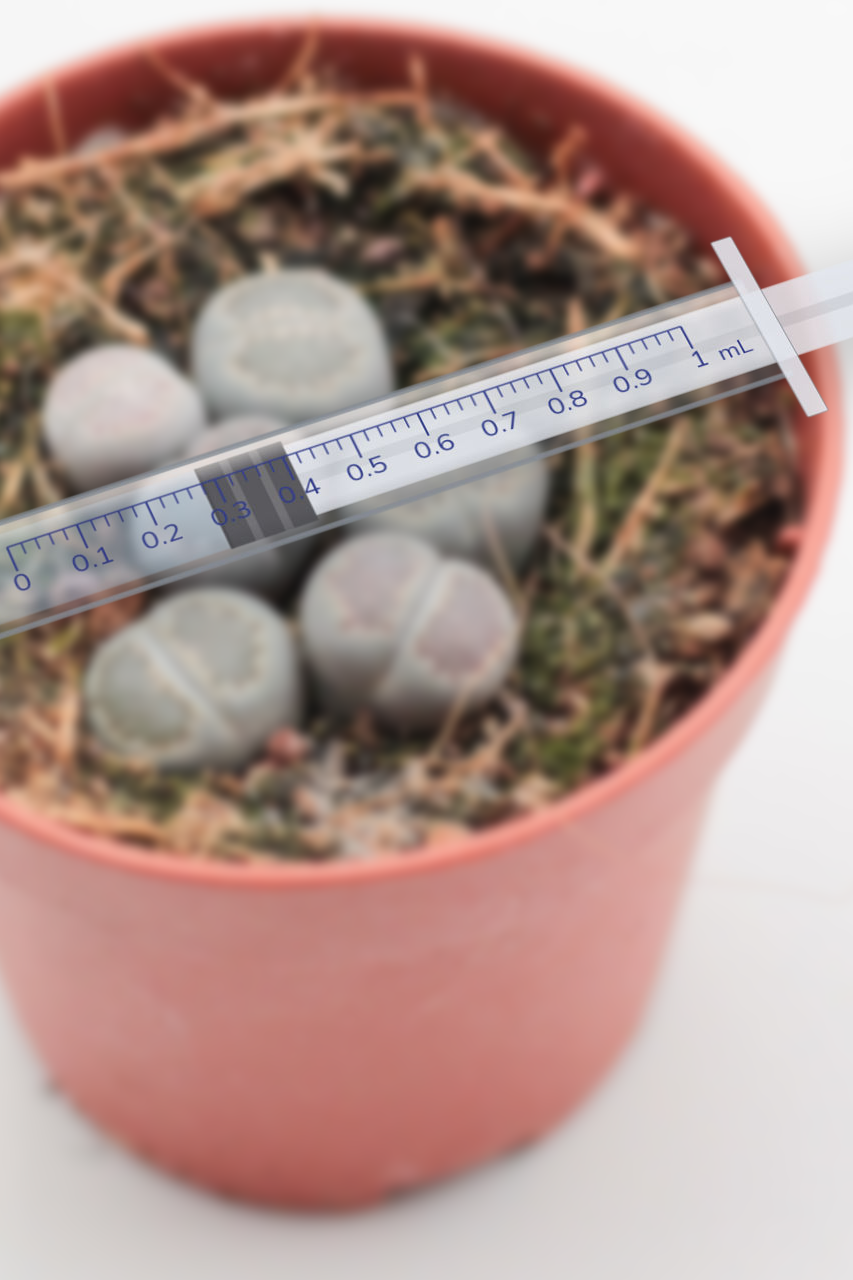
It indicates 0.28
